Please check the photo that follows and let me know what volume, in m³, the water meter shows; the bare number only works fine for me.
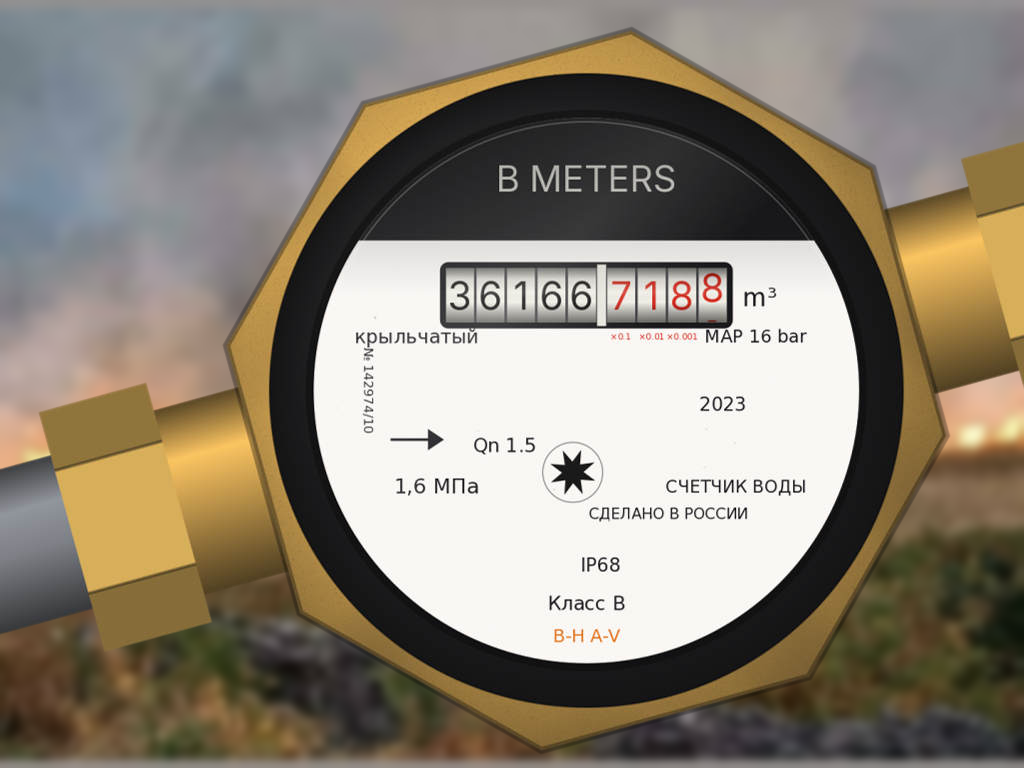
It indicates 36166.7188
